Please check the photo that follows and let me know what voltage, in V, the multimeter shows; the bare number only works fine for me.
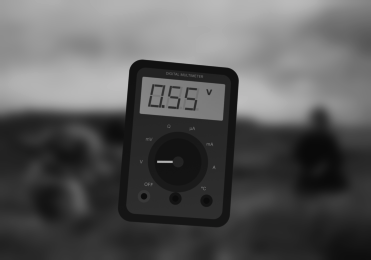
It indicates 0.55
